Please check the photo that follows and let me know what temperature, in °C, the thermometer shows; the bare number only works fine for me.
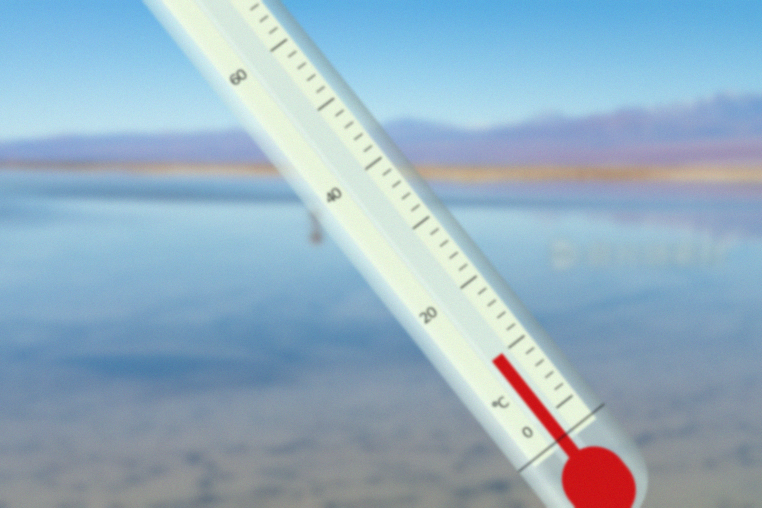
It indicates 10
